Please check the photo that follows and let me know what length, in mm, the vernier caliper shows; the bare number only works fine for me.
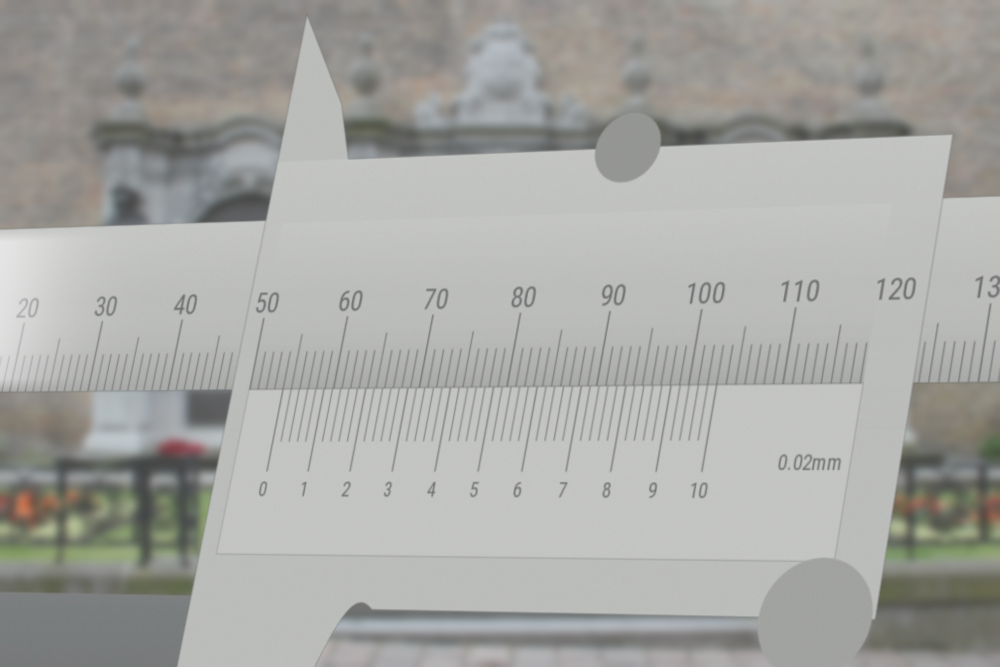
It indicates 54.0
